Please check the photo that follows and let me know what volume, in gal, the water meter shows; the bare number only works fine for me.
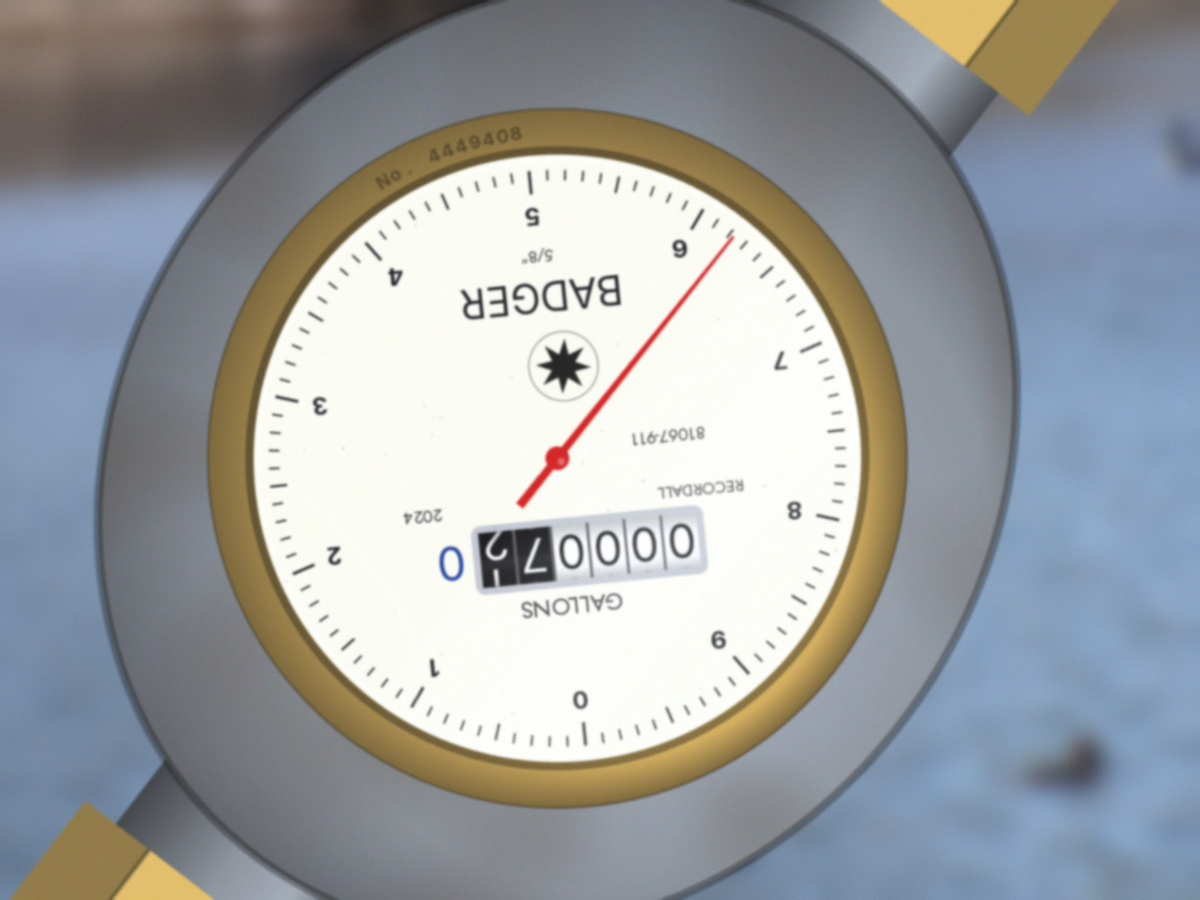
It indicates 716.2
